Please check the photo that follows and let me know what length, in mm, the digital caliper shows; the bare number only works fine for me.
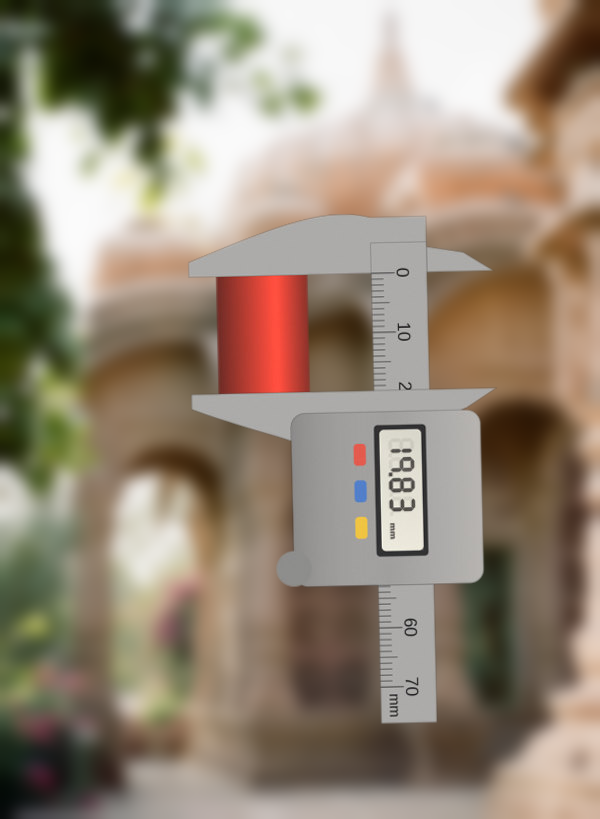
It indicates 19.83
